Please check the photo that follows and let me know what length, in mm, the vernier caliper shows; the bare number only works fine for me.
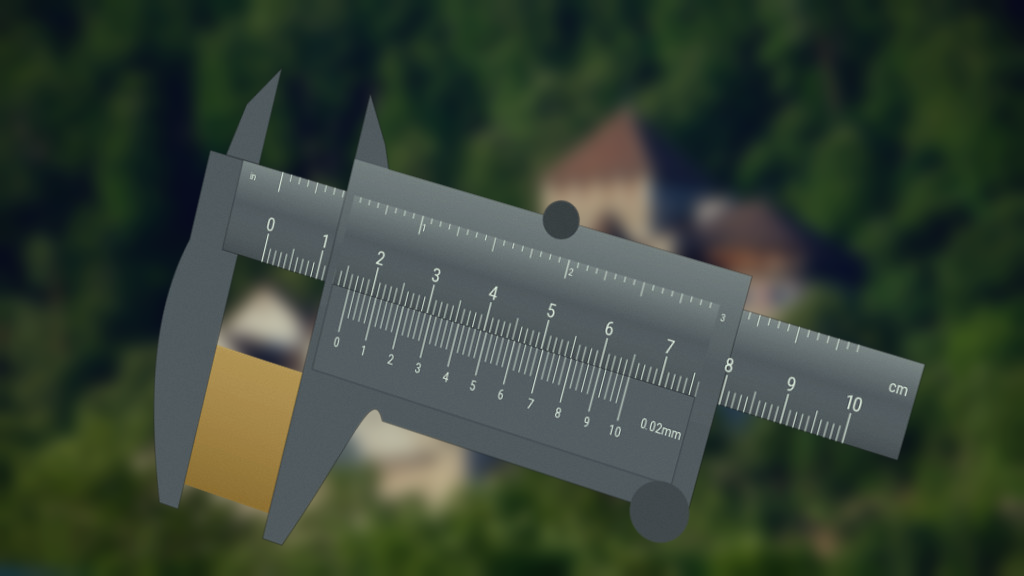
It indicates 16.0
